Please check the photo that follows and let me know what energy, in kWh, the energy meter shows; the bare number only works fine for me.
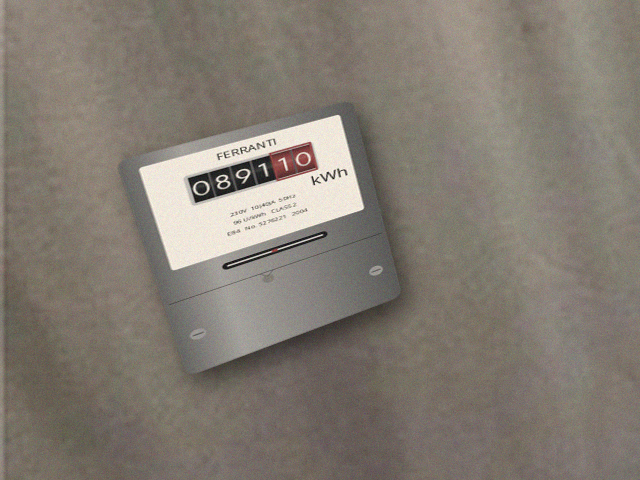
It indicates 891.10
